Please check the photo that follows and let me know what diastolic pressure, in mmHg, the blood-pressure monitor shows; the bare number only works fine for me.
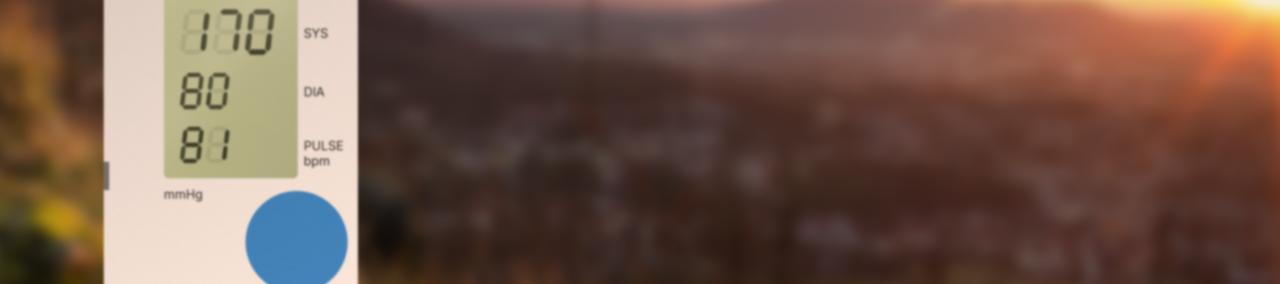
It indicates 80
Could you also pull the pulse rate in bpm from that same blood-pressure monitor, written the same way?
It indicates 81
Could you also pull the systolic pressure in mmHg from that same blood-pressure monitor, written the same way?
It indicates 170
